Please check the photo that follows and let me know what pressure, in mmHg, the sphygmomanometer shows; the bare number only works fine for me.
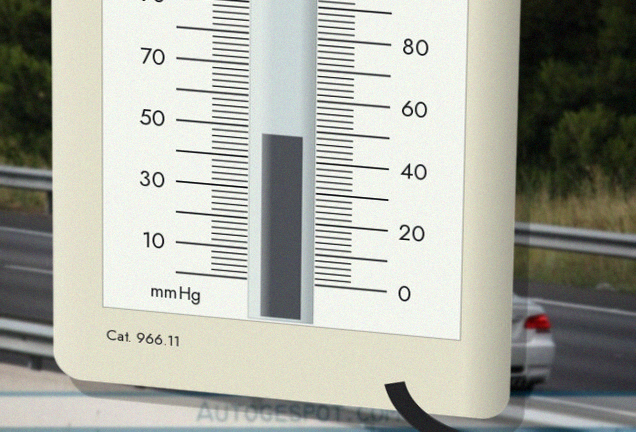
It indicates 48
